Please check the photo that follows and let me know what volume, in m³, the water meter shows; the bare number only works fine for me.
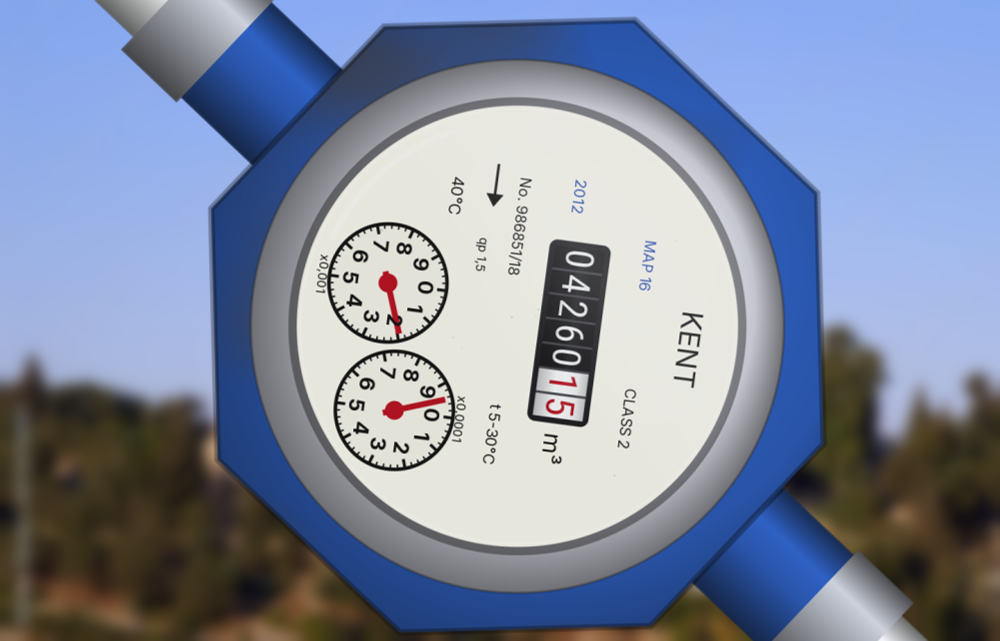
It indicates 4260.1519
